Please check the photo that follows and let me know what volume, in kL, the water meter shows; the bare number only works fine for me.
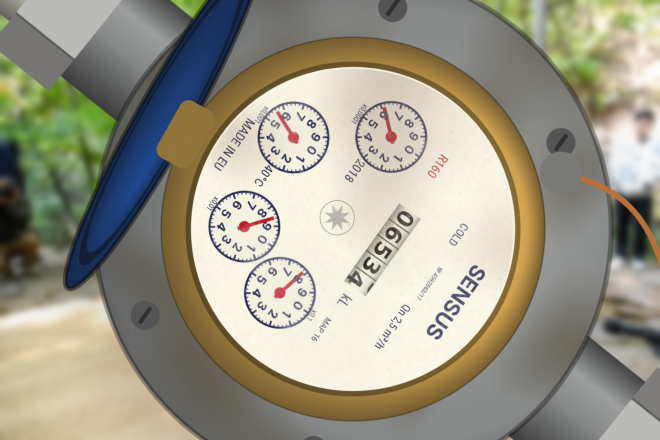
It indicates 6533.7856
